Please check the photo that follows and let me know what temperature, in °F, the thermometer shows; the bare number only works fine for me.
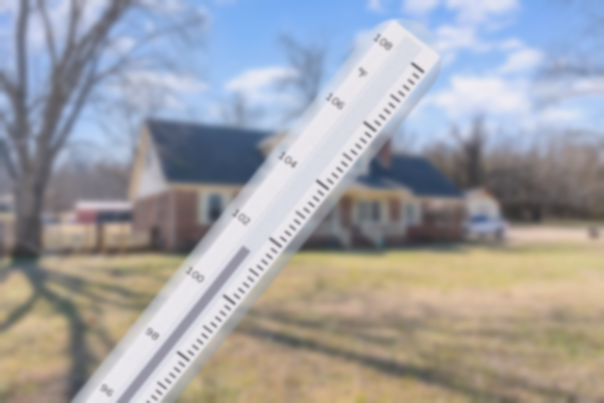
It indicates 101.4
